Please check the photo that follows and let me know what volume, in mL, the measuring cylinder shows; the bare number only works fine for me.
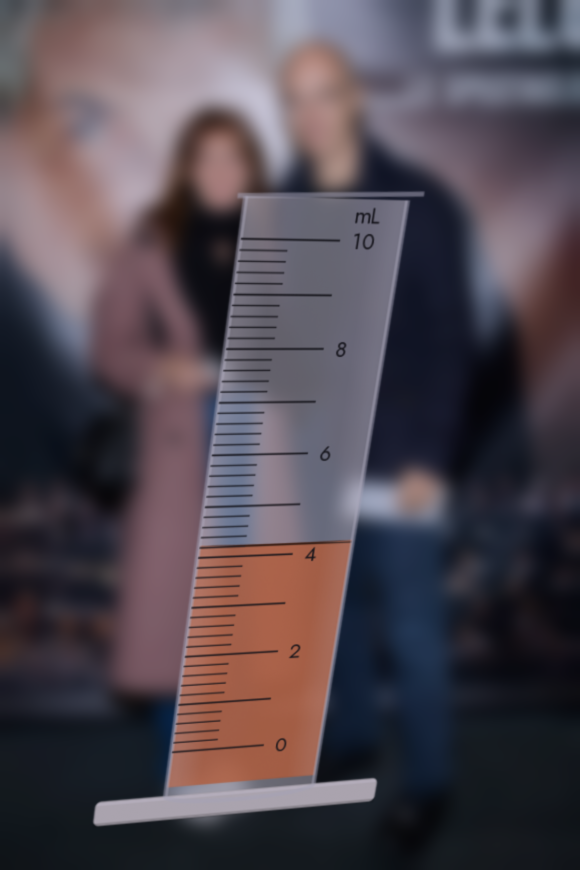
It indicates 4.2
